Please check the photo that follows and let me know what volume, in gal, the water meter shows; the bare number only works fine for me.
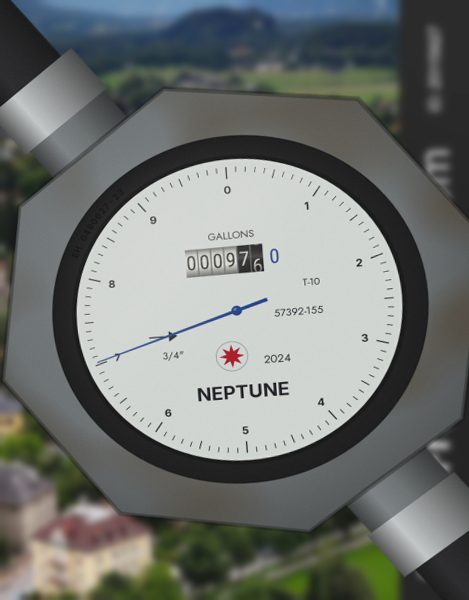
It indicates 9757.0
